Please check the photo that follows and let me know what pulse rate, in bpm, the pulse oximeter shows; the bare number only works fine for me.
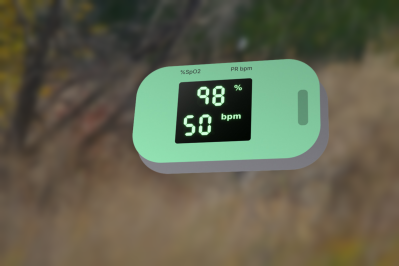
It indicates 50
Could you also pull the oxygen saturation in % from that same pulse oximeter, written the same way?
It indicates 98
